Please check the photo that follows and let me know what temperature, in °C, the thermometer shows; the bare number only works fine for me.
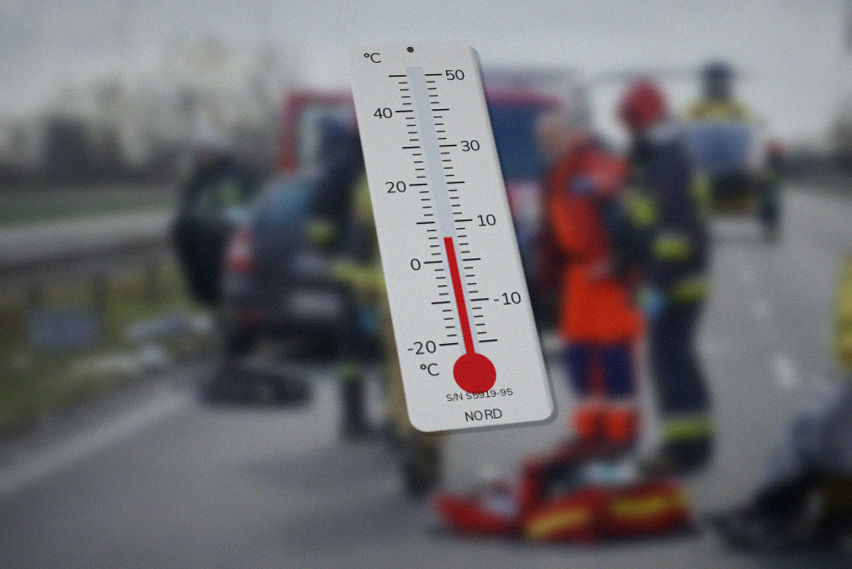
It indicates 6
